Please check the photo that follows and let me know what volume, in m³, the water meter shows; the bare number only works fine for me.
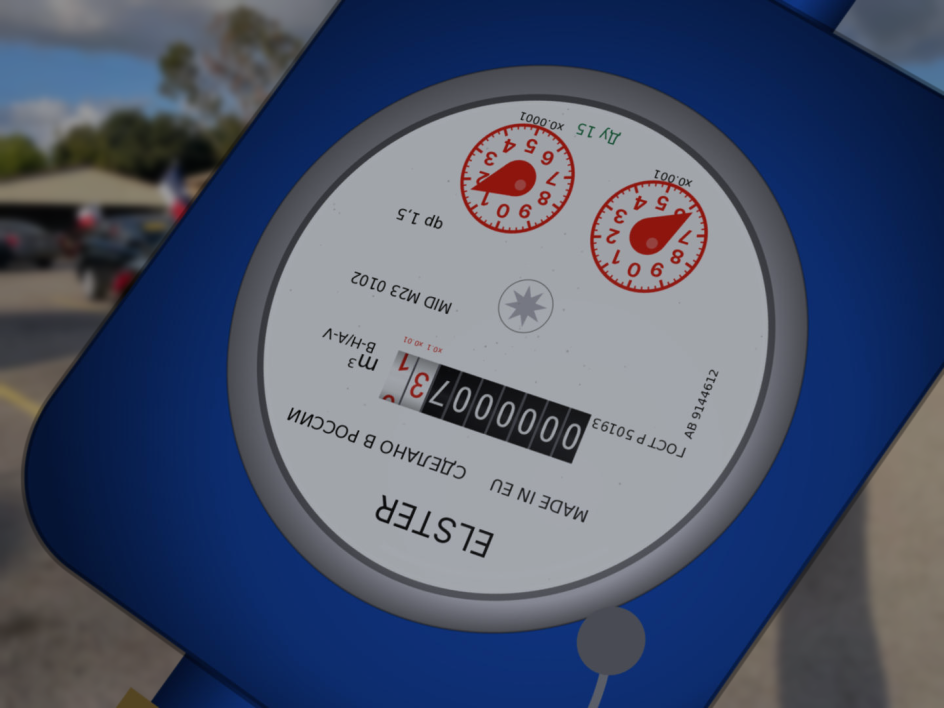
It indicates 7.3061
